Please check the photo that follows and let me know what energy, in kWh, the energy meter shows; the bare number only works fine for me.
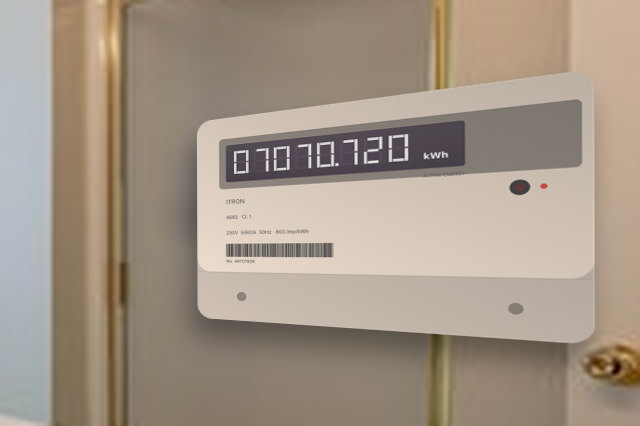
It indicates 7070.720
